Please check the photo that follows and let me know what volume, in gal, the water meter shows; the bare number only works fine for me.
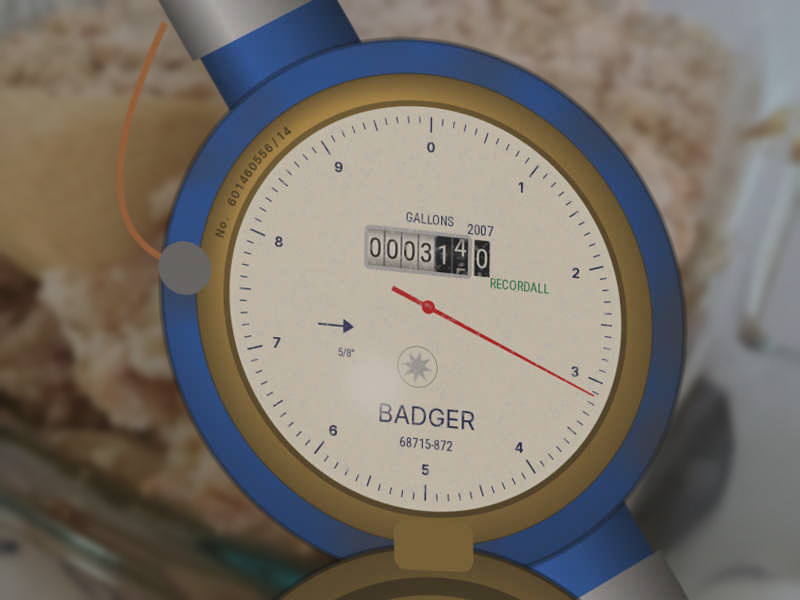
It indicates 3143.1
